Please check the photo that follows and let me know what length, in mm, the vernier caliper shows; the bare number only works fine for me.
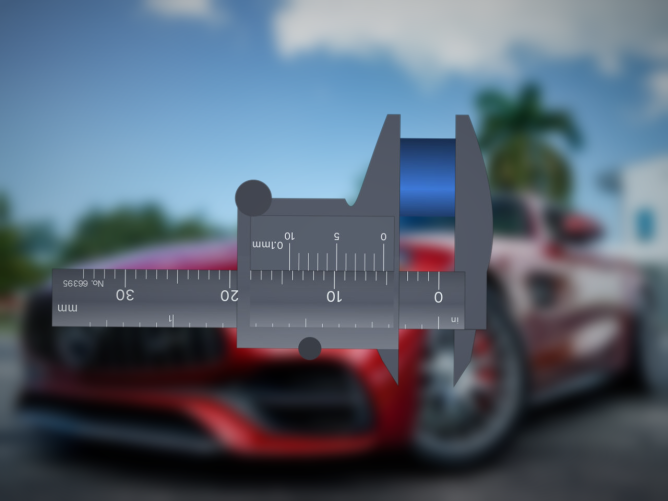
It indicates 5.3
